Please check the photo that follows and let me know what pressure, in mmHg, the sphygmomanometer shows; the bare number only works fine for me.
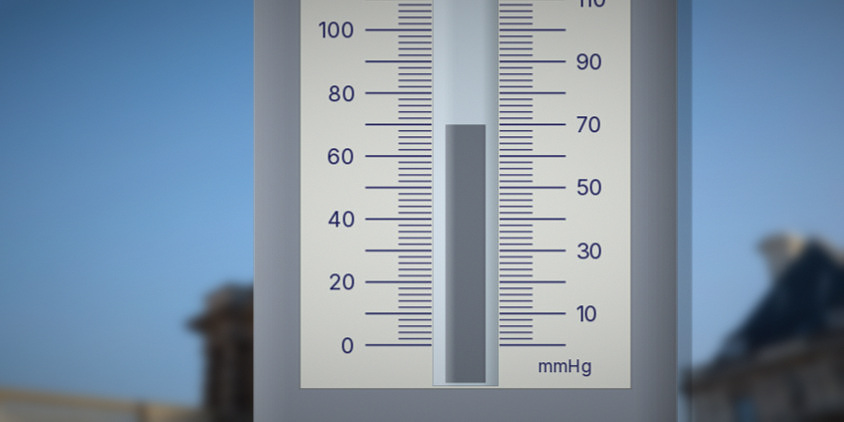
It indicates 70
